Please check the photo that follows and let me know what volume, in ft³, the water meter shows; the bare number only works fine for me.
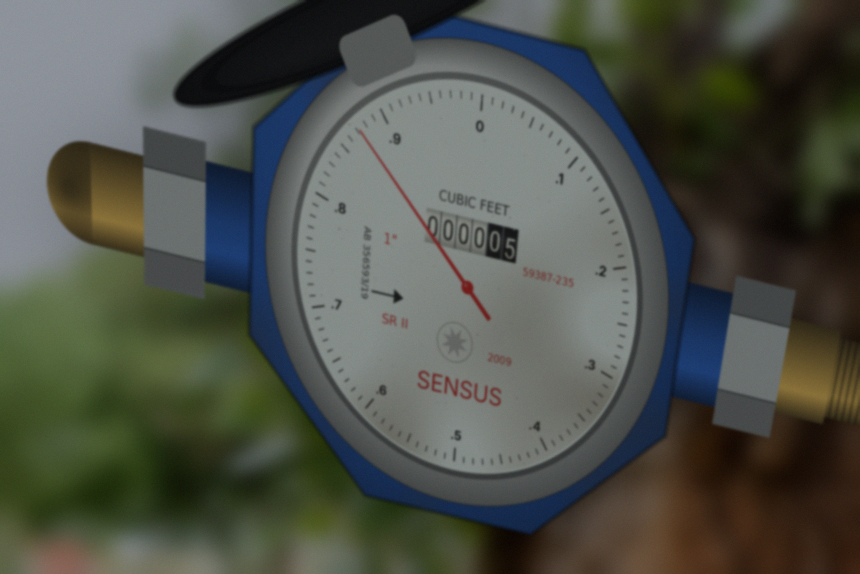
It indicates 4.87
